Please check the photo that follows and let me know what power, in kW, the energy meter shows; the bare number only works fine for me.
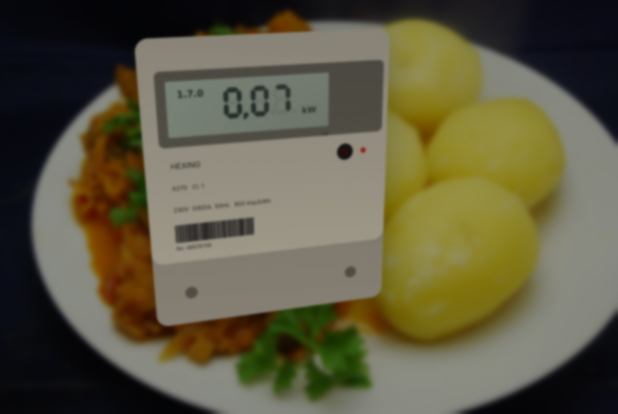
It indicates 0.07
